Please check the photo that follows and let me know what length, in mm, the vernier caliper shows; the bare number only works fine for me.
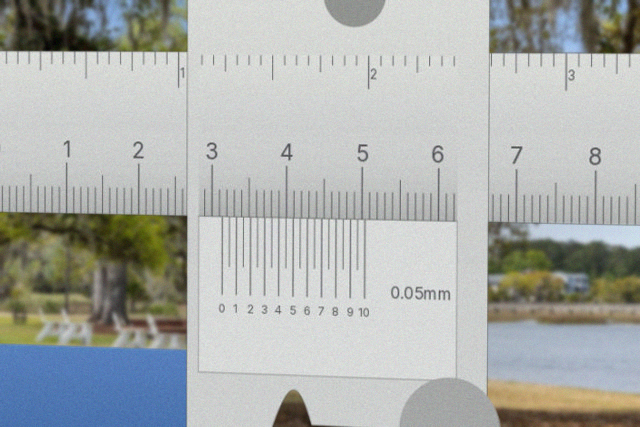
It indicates 31.4
